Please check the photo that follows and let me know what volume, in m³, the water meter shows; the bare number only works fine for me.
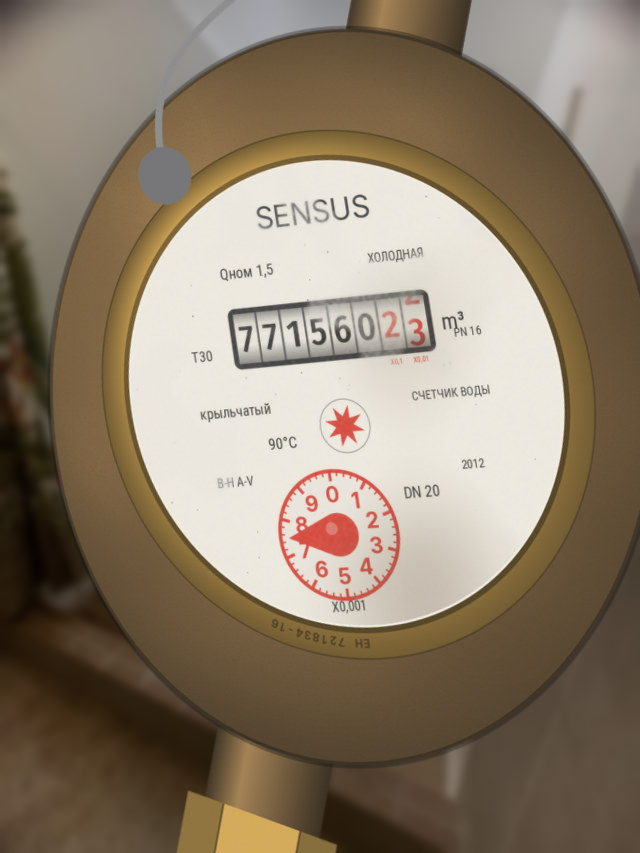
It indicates 771560.227
